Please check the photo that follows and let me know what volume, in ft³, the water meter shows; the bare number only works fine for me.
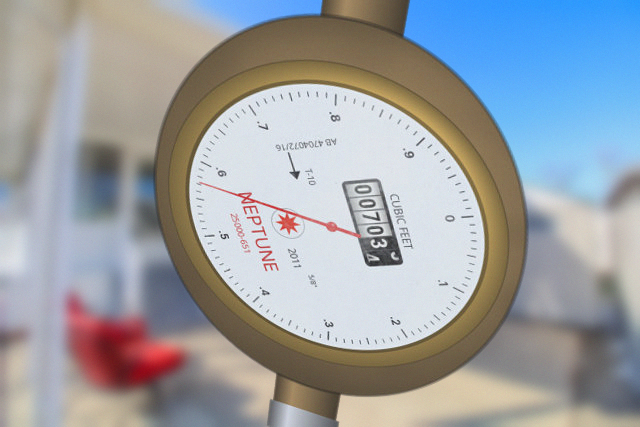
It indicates 7033.57
